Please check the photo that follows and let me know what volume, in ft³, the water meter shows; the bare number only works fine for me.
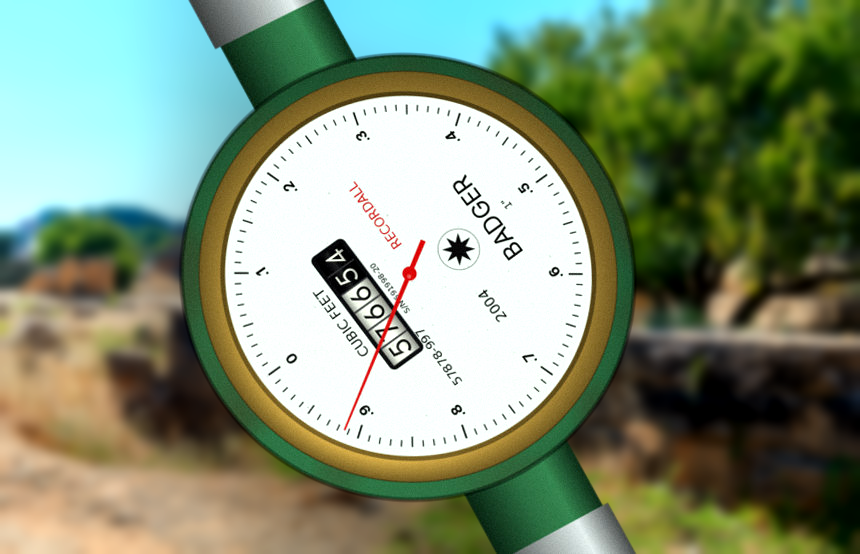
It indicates 576653.91
